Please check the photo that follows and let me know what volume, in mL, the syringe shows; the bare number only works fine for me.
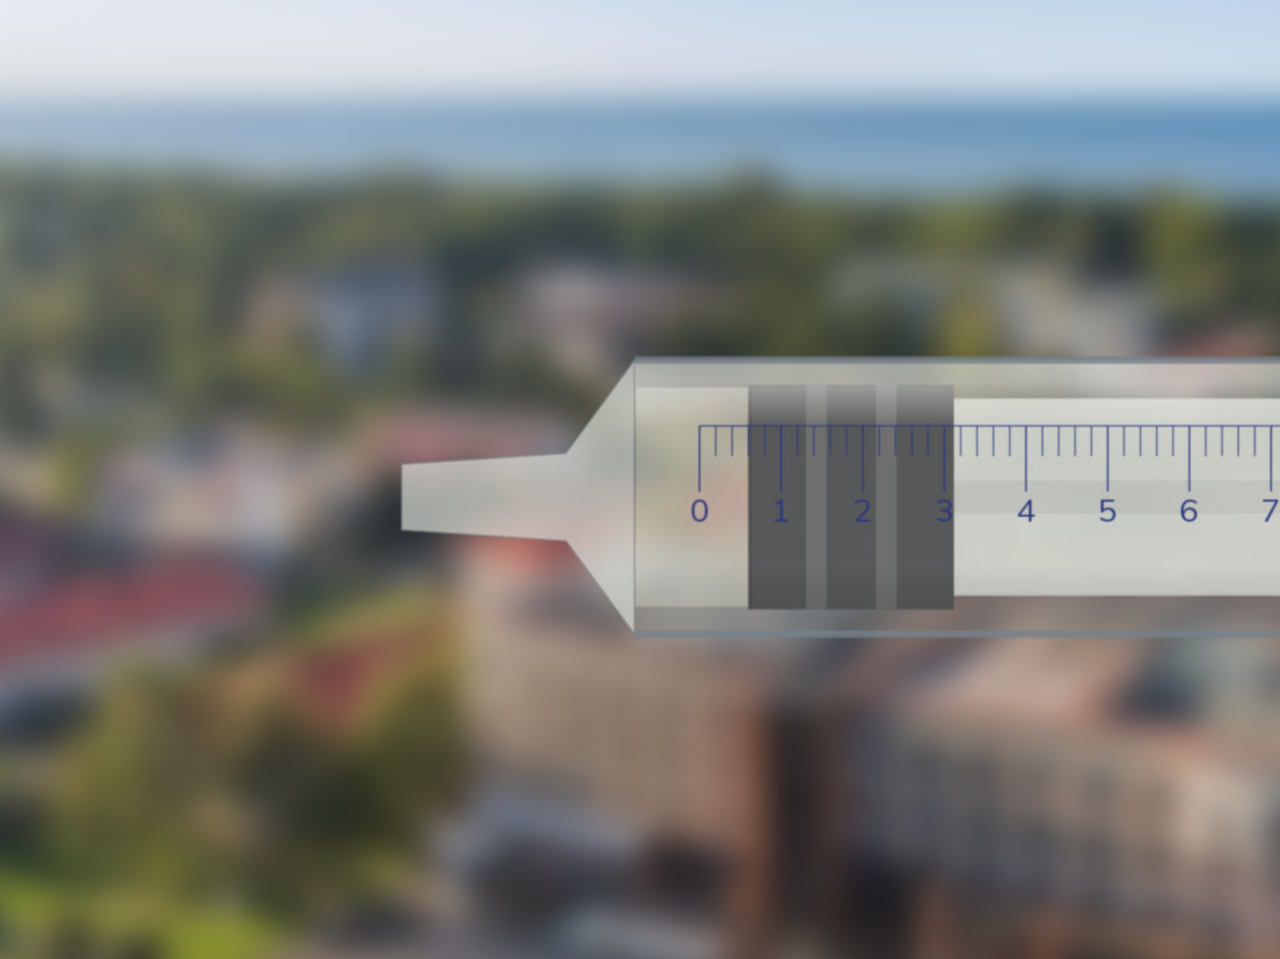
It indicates 0.6
